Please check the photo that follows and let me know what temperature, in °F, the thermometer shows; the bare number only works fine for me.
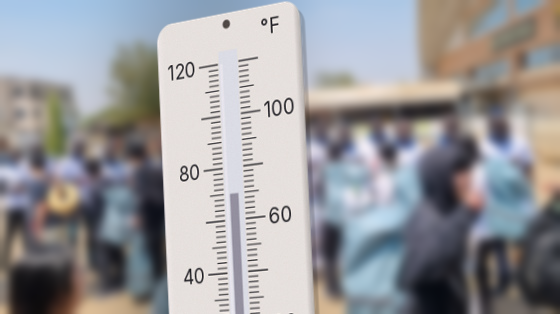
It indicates 70
